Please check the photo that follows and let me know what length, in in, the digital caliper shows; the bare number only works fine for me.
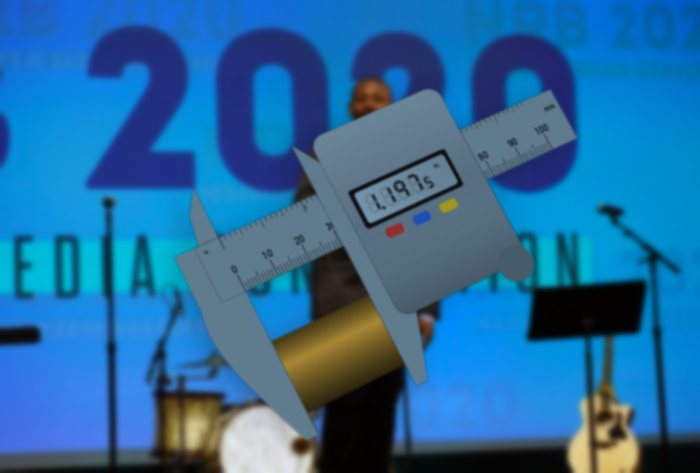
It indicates 1.1975
